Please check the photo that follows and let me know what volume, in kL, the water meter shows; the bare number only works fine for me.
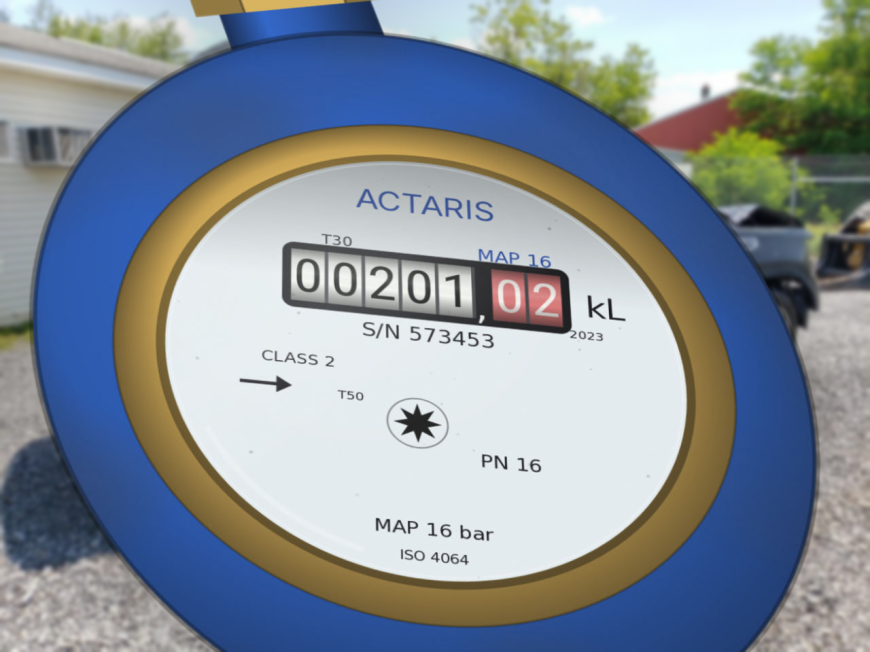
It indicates 201.02
